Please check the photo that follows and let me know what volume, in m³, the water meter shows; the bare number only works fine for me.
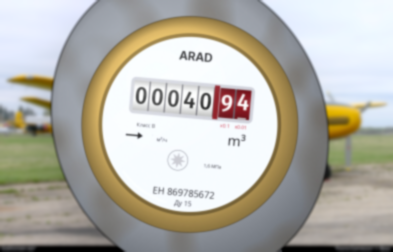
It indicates 40.94
